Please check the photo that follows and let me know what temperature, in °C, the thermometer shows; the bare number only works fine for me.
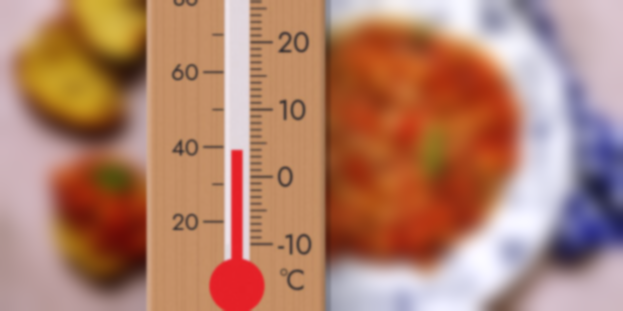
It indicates 4
